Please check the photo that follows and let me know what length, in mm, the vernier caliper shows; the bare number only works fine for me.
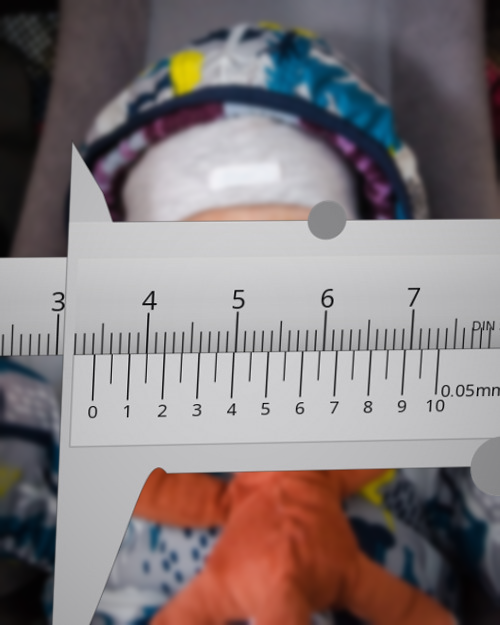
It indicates 34.2
